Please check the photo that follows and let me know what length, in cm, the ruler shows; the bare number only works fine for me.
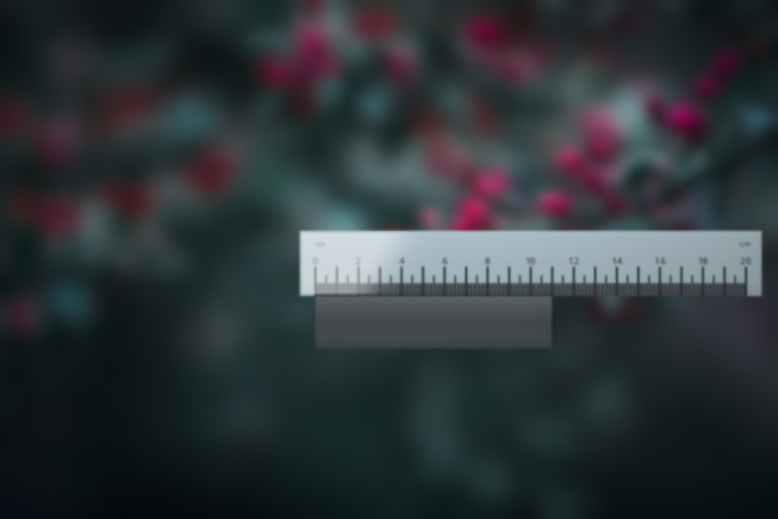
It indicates 11
